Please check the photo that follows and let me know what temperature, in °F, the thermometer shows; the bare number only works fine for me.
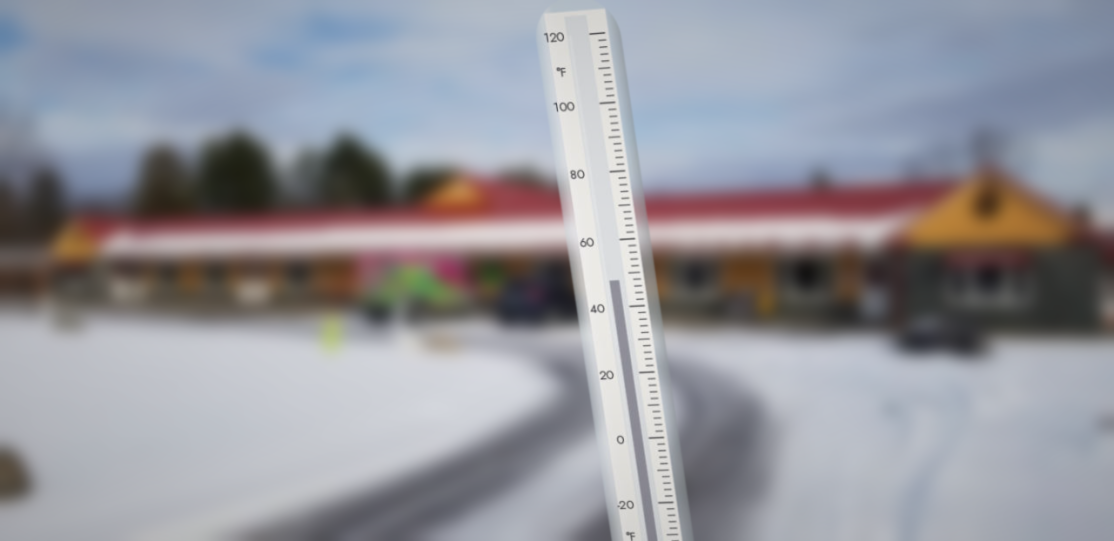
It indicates 48
